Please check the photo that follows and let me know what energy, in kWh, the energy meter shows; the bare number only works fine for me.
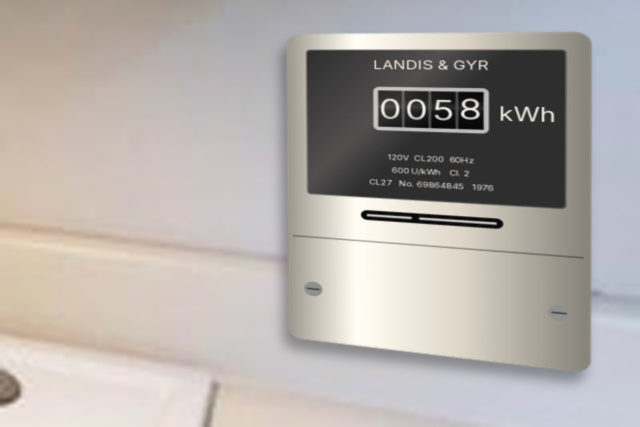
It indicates 58
